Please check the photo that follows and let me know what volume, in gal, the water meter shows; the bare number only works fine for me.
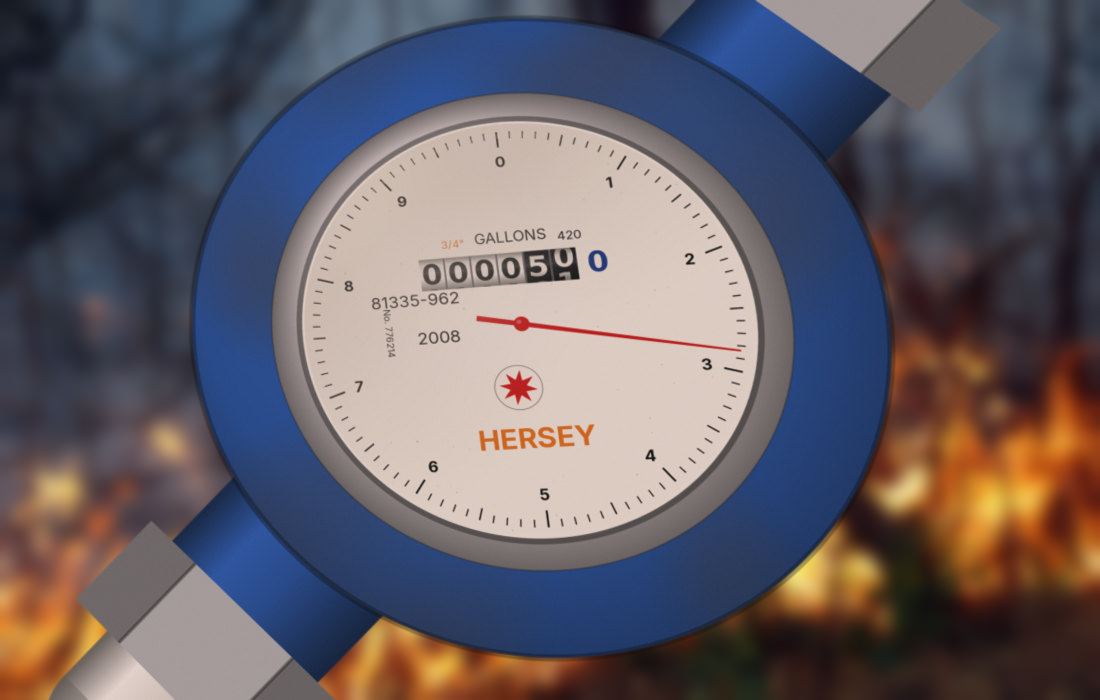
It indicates 502.8
